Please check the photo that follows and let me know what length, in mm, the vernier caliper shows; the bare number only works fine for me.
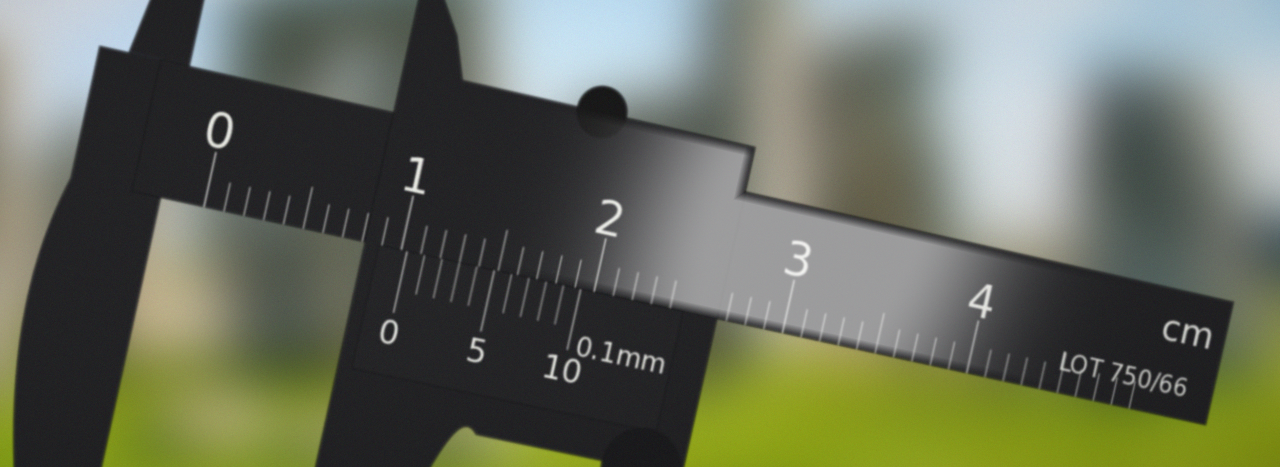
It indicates 10.3
